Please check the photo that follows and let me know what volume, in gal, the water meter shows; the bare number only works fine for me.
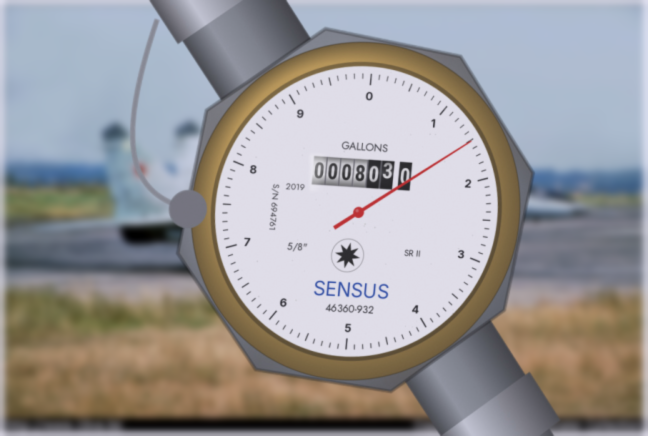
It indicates 8031.5
